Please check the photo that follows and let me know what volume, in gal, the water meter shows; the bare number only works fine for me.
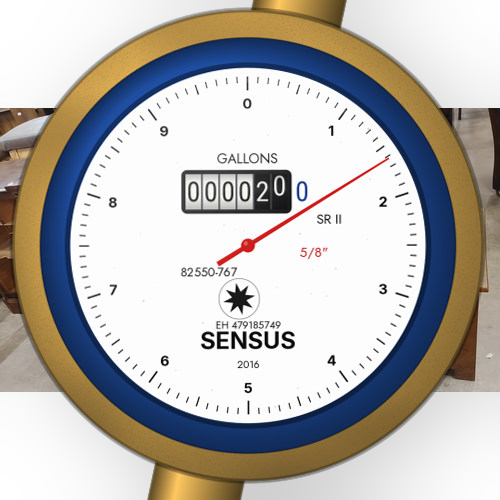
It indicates 201.6
